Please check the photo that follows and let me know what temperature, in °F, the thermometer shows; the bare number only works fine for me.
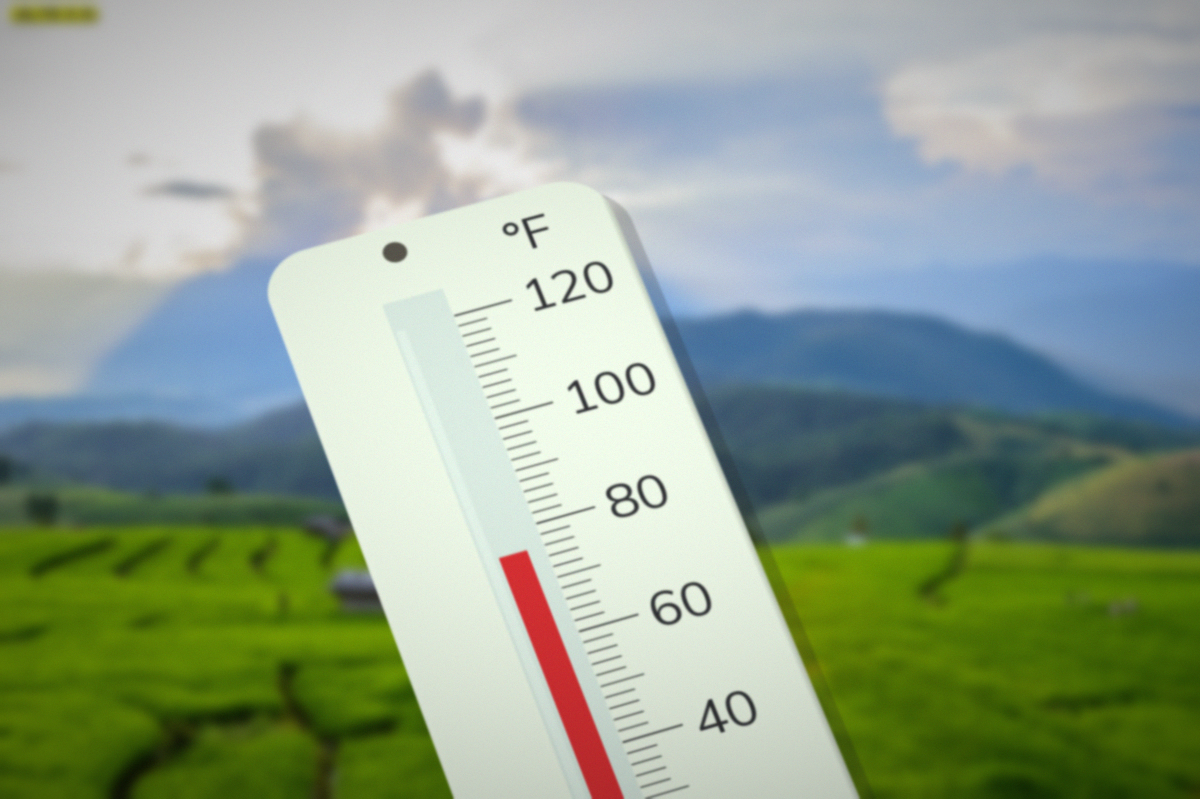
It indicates 76
